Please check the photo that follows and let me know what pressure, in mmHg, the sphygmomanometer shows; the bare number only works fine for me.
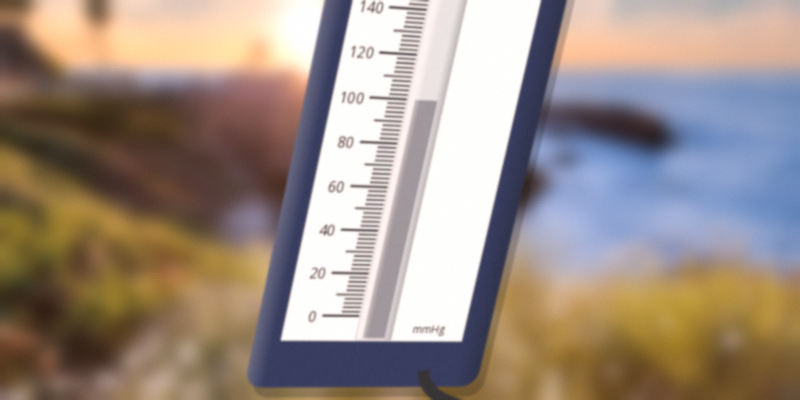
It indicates 100
